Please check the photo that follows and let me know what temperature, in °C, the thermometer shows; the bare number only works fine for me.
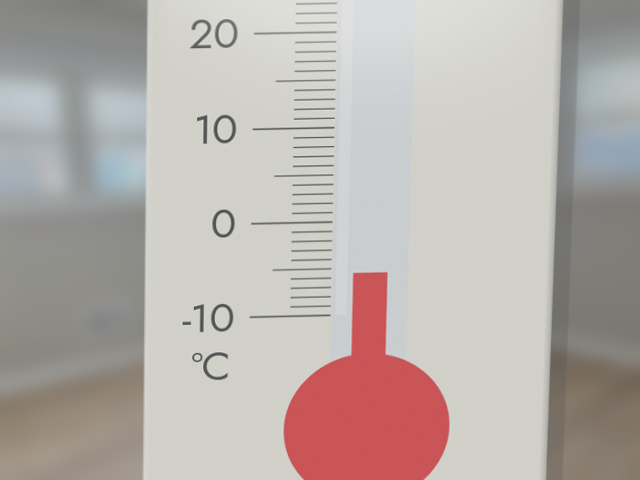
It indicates -5.5
